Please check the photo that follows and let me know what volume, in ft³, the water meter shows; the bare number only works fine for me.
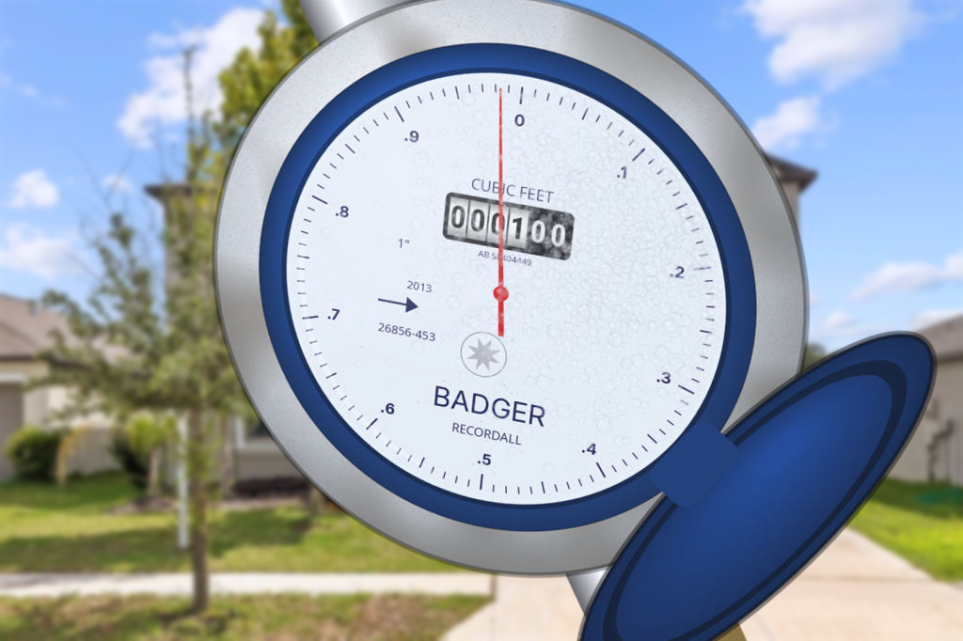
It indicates 99.98
